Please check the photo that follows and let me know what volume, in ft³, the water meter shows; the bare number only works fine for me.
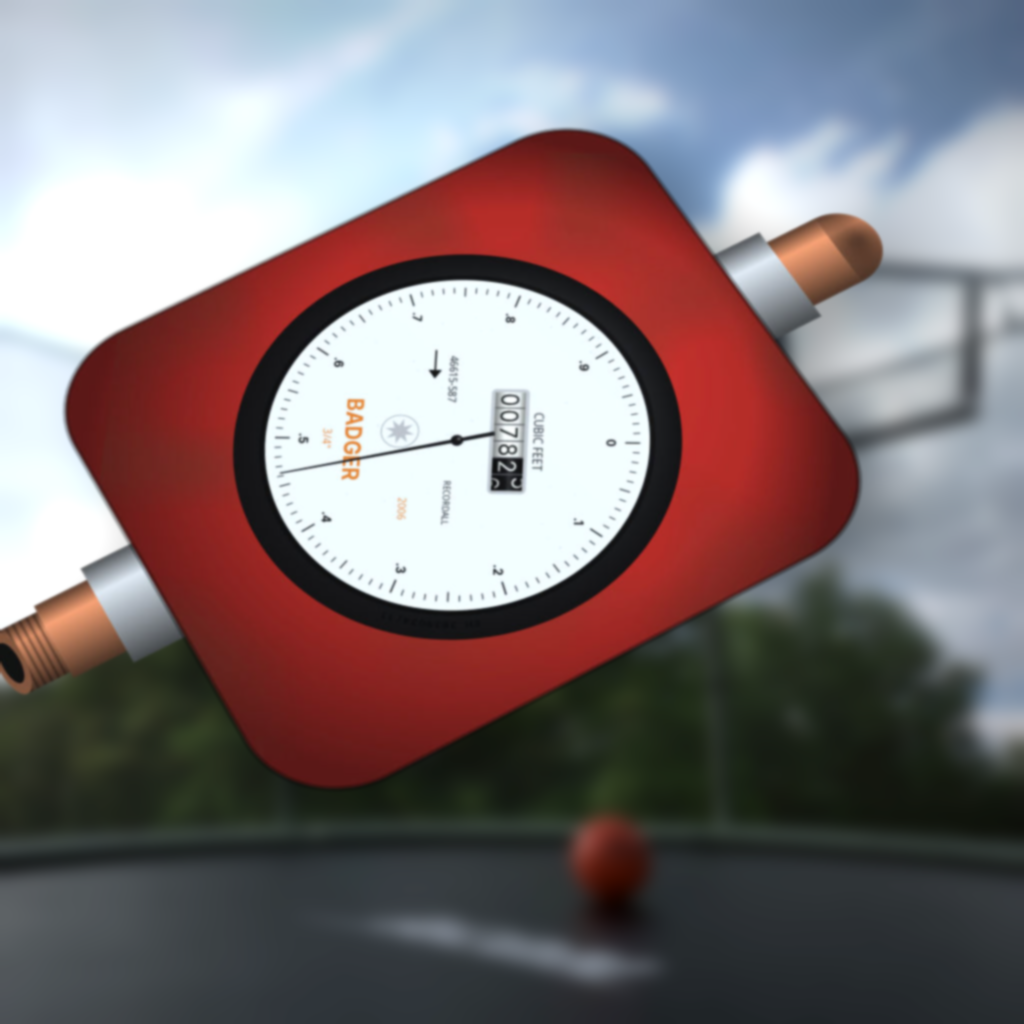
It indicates 7825.46
